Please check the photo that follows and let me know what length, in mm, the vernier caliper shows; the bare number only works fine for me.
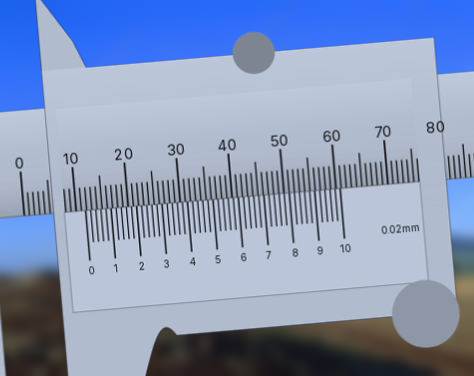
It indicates 11.8
